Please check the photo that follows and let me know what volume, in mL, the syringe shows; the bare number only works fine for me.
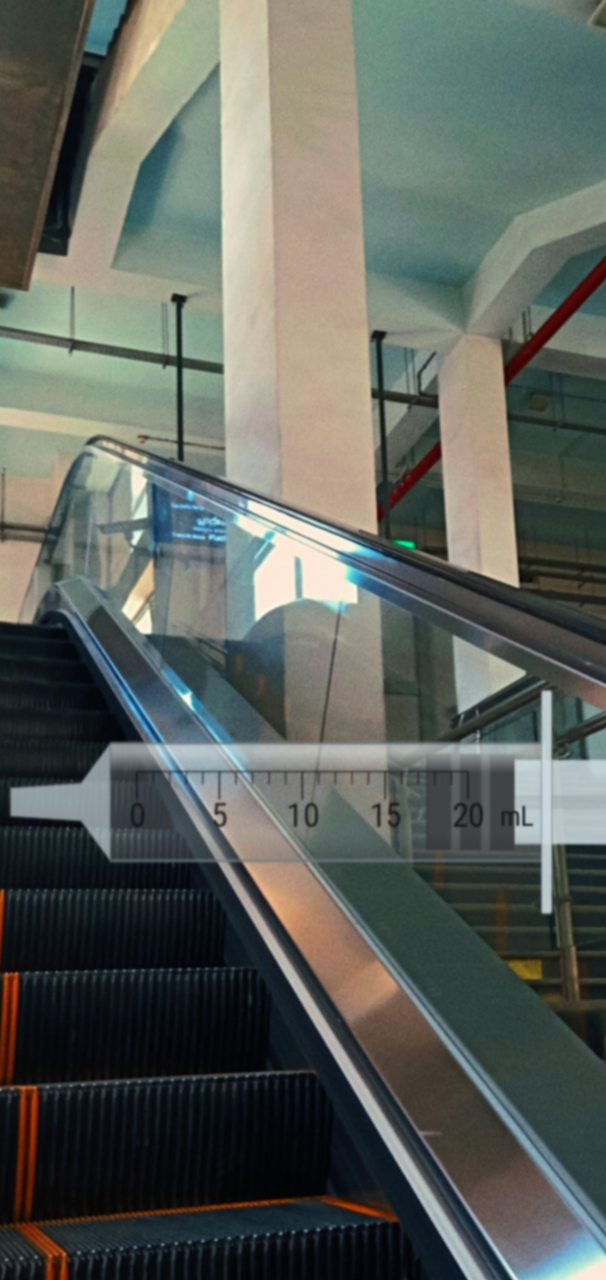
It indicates 17.5
